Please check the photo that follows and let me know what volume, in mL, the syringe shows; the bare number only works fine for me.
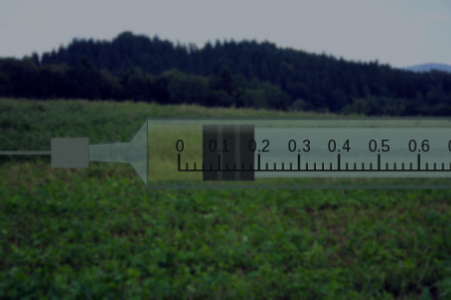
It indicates 0.06
